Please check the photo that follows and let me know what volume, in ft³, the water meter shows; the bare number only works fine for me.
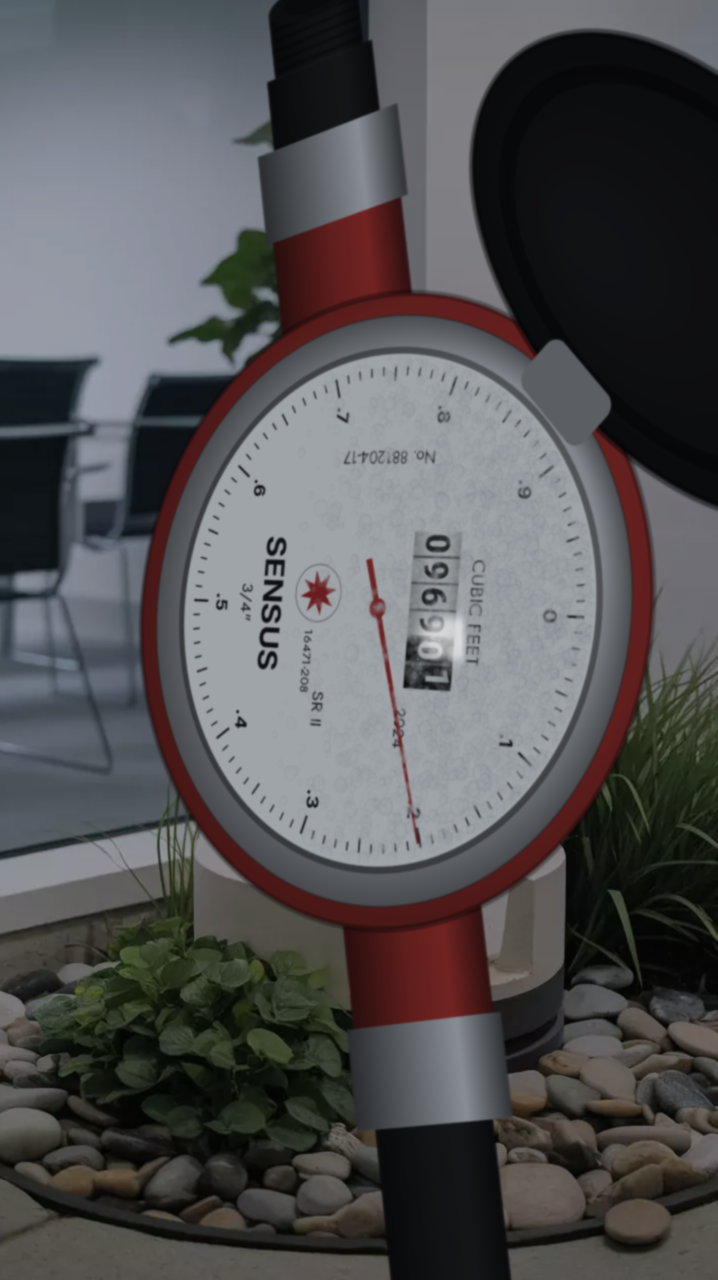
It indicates 96901.20
